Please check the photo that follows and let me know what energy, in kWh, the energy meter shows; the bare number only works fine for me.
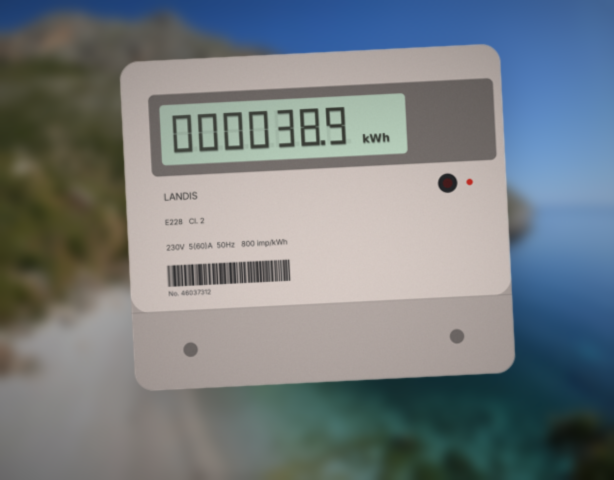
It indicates 38.9
